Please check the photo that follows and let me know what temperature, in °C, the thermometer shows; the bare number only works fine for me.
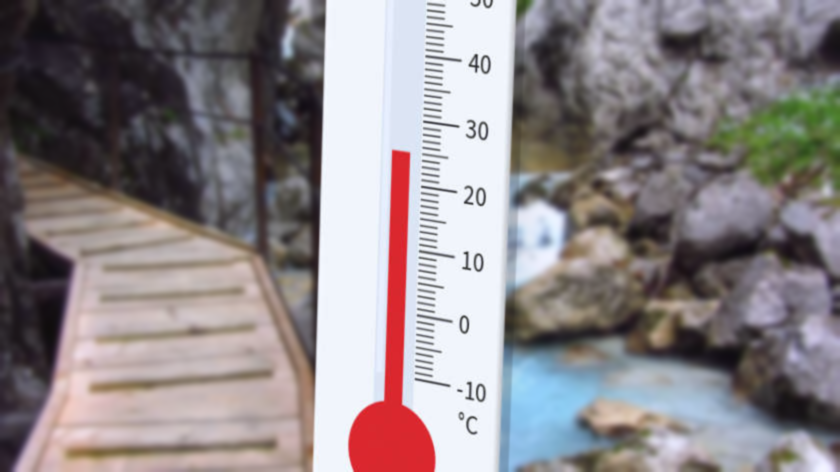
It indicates 25
